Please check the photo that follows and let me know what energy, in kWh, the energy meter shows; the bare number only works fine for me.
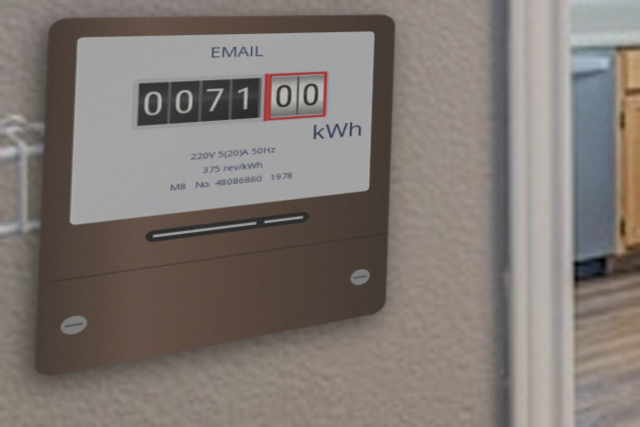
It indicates 71.00
